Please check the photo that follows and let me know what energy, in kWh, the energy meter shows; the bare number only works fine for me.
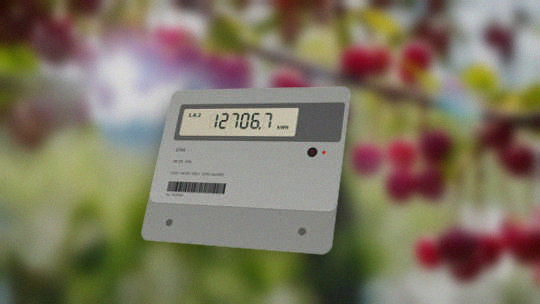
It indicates 12706.7
